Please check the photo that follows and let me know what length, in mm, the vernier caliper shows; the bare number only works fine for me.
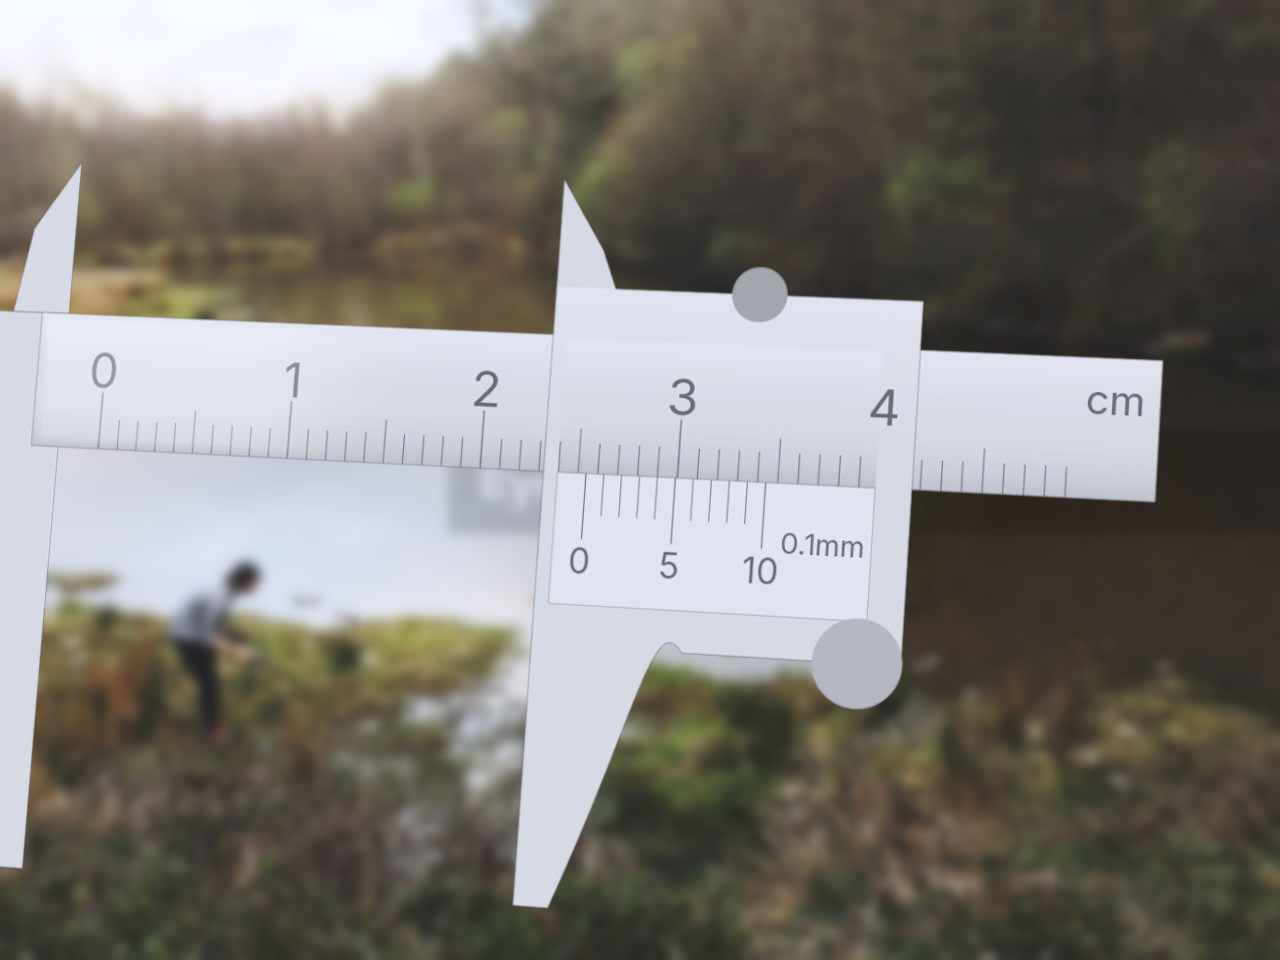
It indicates 25.4
